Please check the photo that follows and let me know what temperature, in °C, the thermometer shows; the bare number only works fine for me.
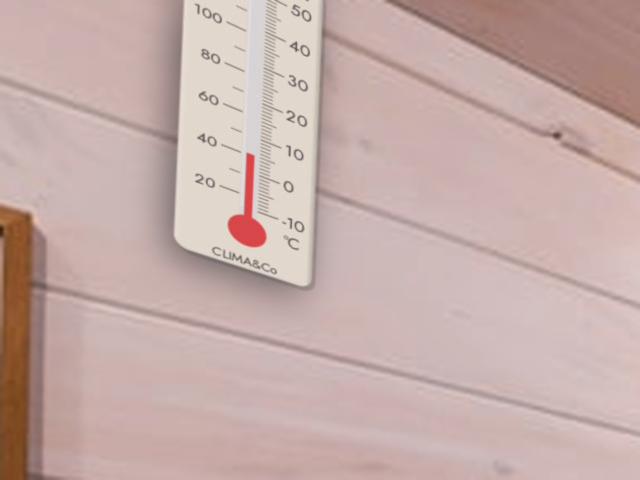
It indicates 5
